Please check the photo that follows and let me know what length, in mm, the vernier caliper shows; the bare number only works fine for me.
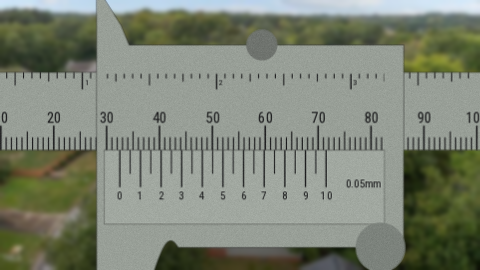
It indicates 32.5
